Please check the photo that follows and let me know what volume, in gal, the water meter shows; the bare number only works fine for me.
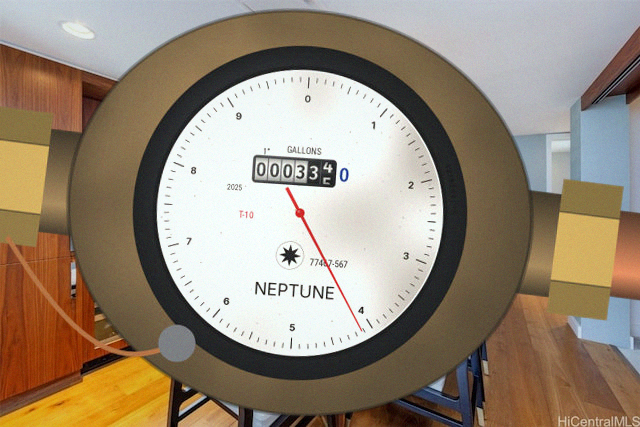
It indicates 3344.1
